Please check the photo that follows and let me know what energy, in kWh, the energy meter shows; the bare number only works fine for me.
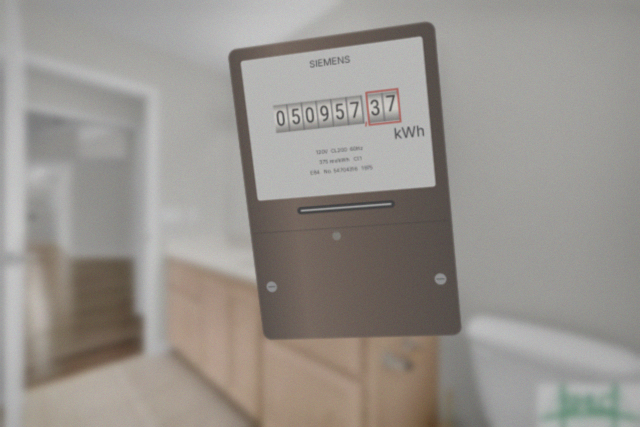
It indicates 50957.37
